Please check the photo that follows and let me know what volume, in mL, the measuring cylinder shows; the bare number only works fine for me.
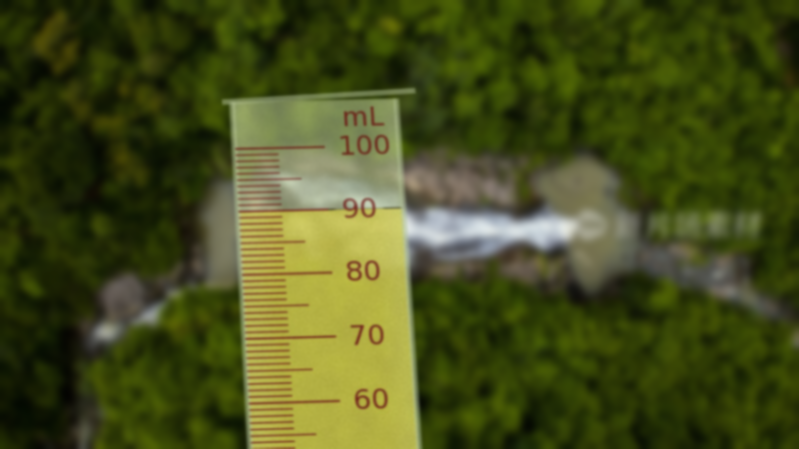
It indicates 90
